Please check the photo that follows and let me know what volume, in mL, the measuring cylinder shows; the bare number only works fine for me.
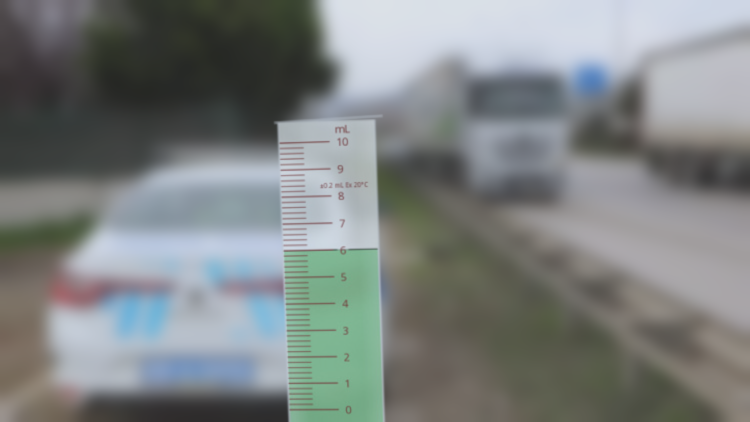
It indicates 6
